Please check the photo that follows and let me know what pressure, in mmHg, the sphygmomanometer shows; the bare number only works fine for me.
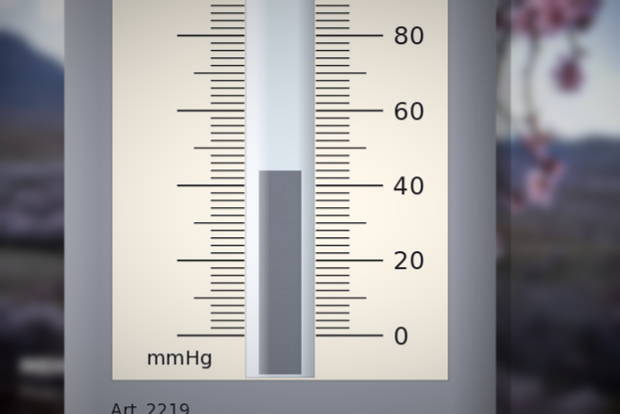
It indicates 44
